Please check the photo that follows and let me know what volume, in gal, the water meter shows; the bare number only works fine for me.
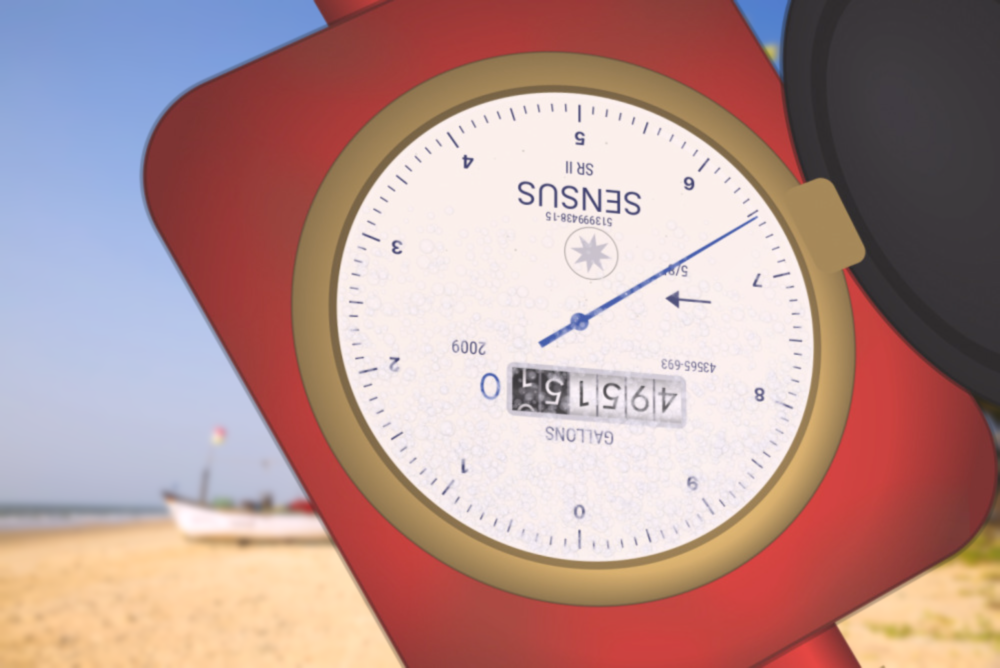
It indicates 4951506.5
